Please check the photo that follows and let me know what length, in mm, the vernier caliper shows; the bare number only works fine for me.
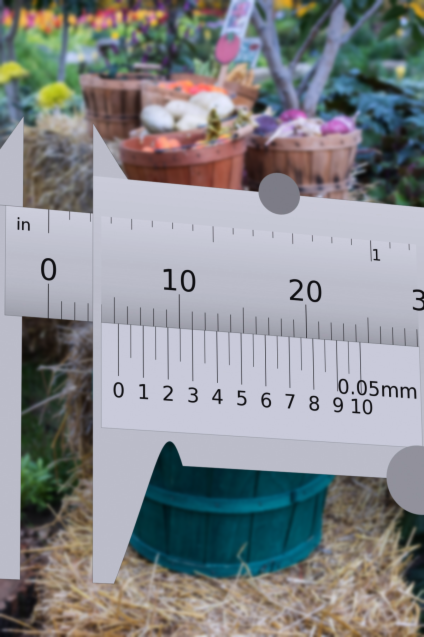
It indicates 5.3
